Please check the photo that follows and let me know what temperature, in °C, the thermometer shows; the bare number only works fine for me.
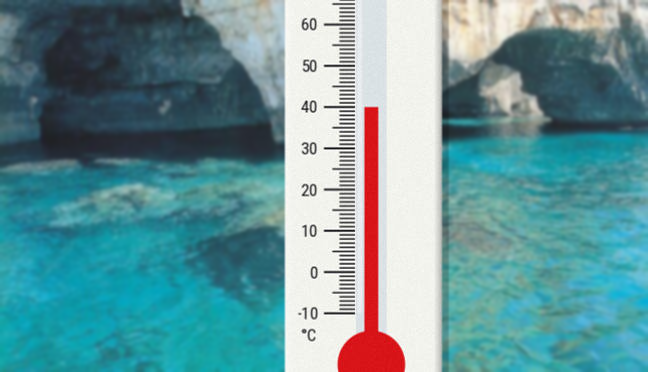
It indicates 40
